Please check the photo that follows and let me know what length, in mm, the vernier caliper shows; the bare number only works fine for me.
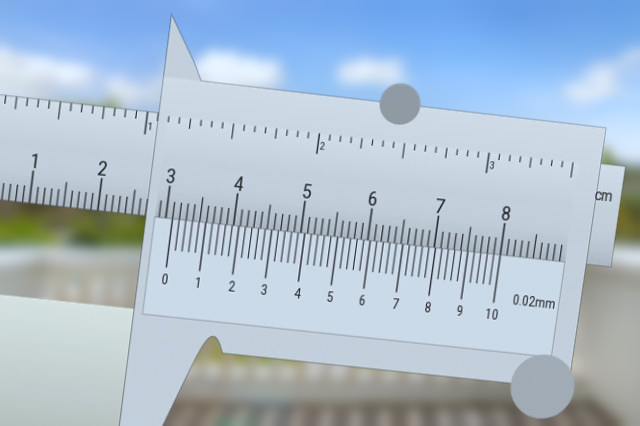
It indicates 31.0
